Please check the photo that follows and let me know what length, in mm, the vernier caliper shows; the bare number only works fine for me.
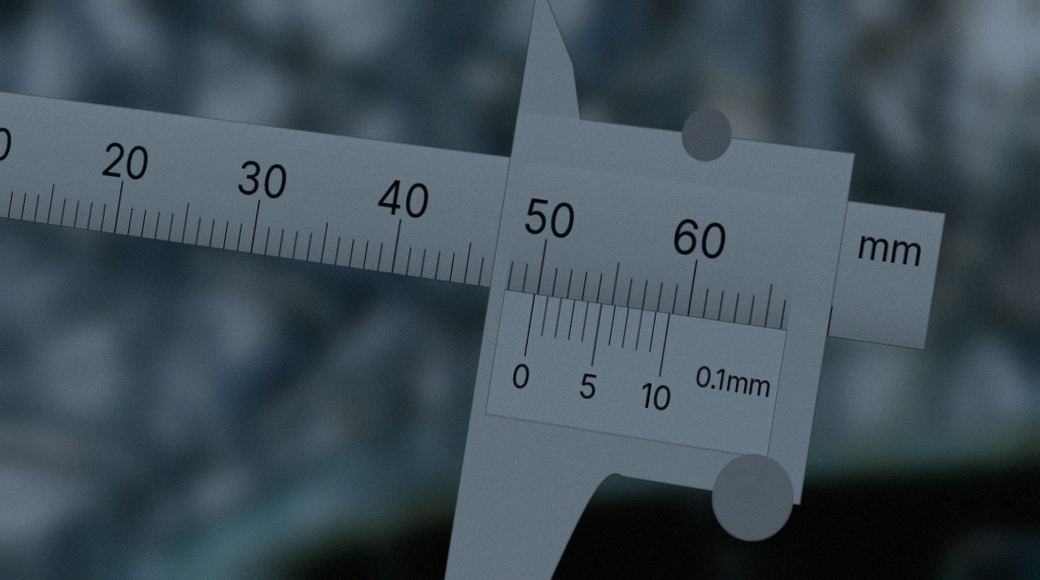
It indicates 49.8
